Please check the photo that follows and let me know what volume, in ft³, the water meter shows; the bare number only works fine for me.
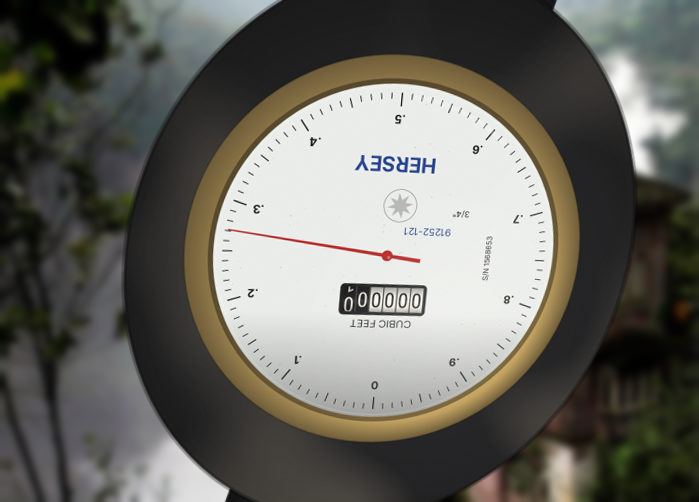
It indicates 0.27
